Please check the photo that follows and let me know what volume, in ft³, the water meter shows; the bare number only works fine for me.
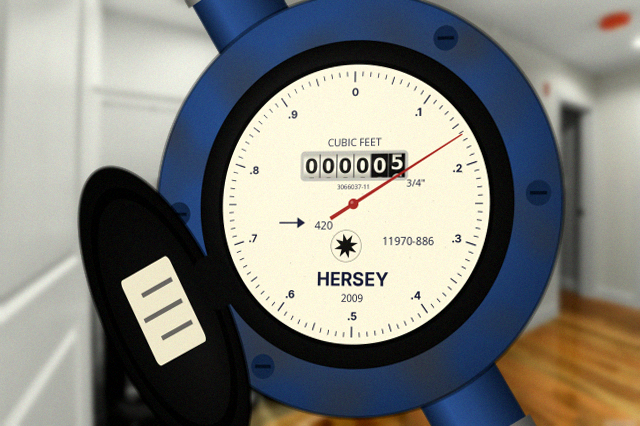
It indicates 5.16
